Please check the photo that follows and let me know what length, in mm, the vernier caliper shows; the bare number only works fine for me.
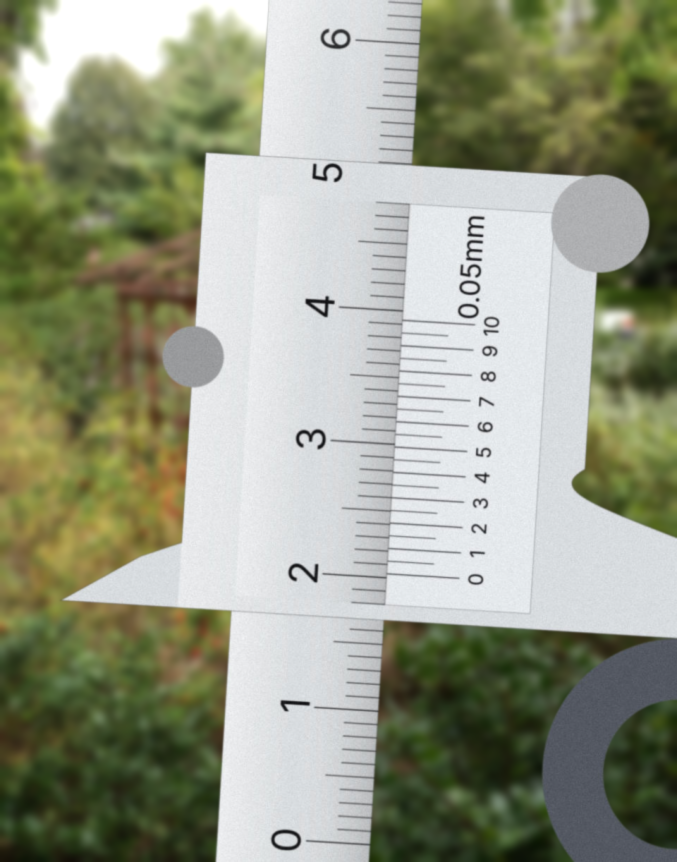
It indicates 20.3
